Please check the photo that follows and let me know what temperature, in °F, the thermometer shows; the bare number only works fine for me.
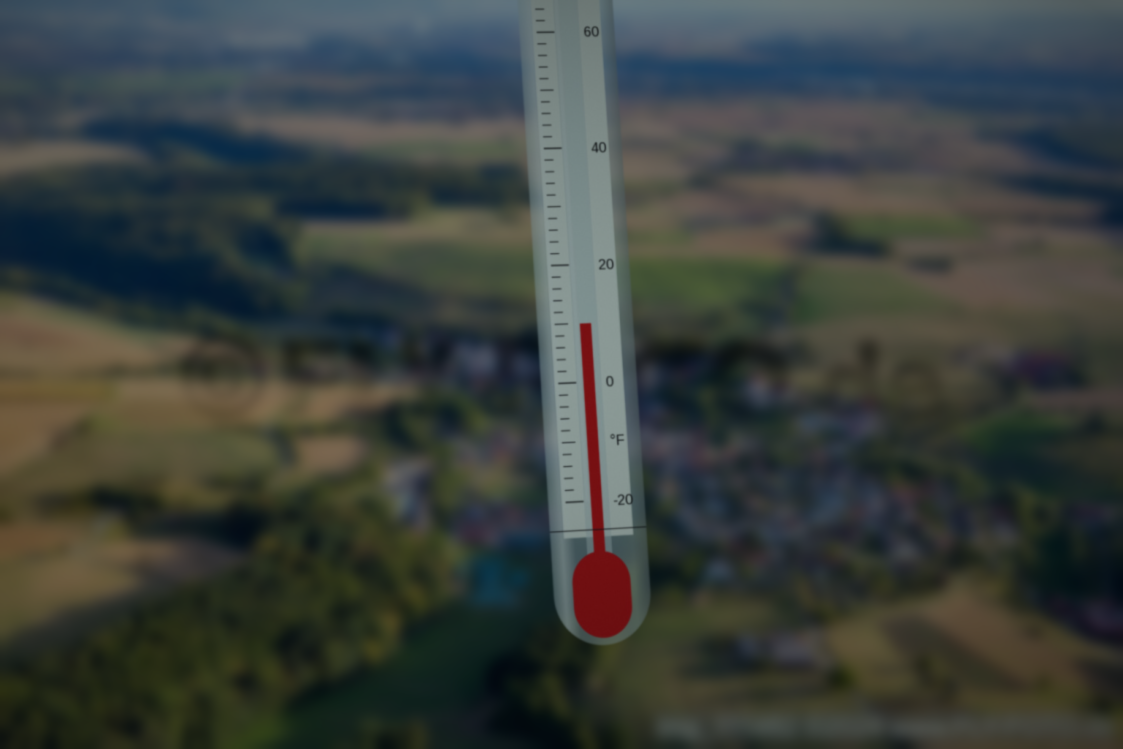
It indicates 10
